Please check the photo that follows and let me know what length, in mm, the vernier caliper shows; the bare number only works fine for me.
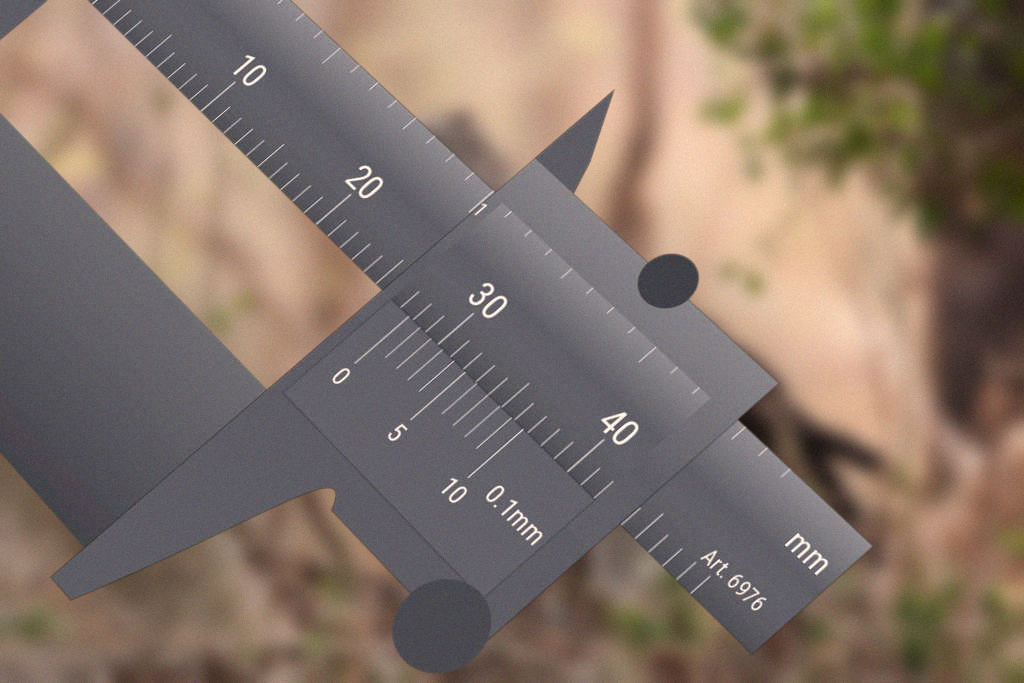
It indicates 27.7
